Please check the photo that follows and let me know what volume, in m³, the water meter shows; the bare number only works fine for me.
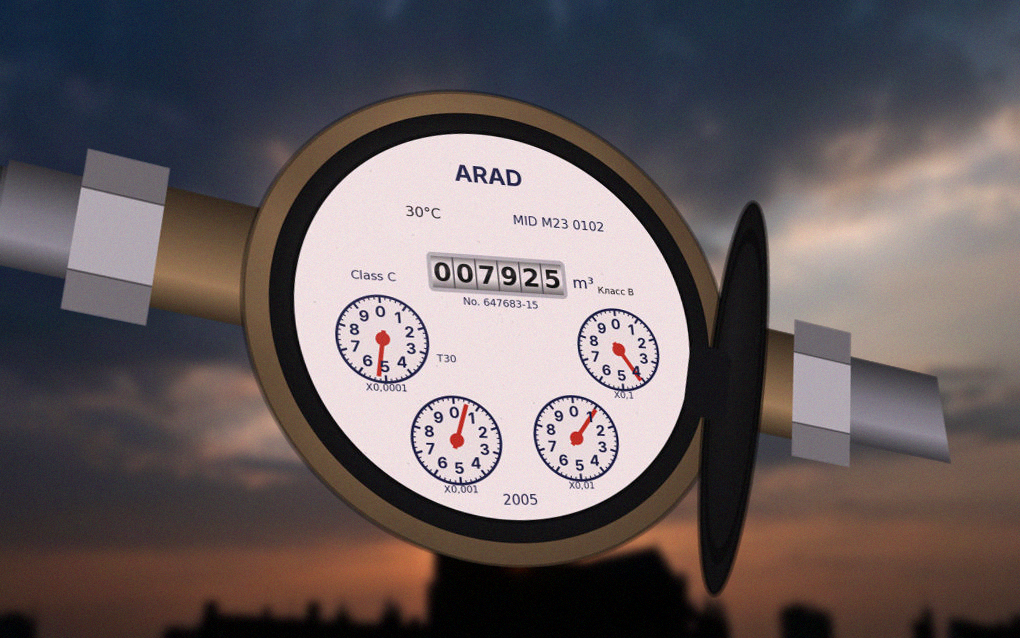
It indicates 7925.4105
